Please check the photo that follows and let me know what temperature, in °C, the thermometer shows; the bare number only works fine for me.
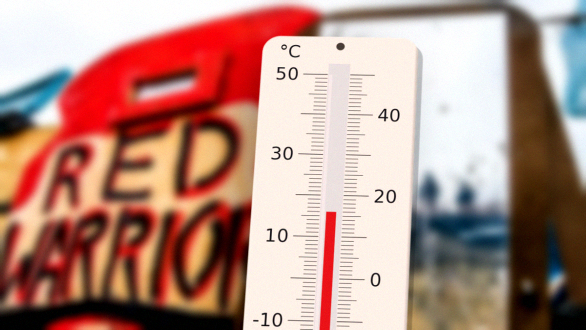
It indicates 16
